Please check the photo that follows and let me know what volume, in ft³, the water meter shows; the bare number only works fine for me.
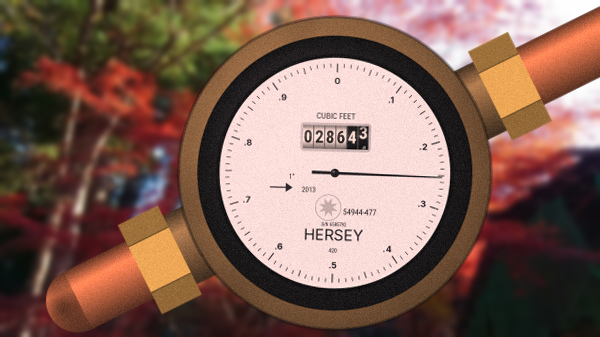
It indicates 28643.25
